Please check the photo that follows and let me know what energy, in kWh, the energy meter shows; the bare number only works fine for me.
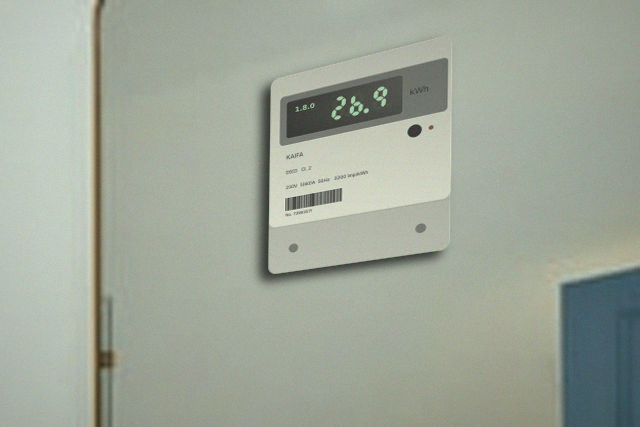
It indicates 26.9
